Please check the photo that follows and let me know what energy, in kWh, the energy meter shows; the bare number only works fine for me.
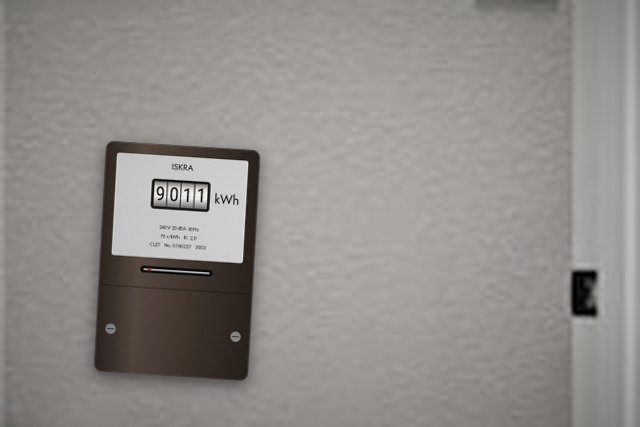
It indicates 9011
